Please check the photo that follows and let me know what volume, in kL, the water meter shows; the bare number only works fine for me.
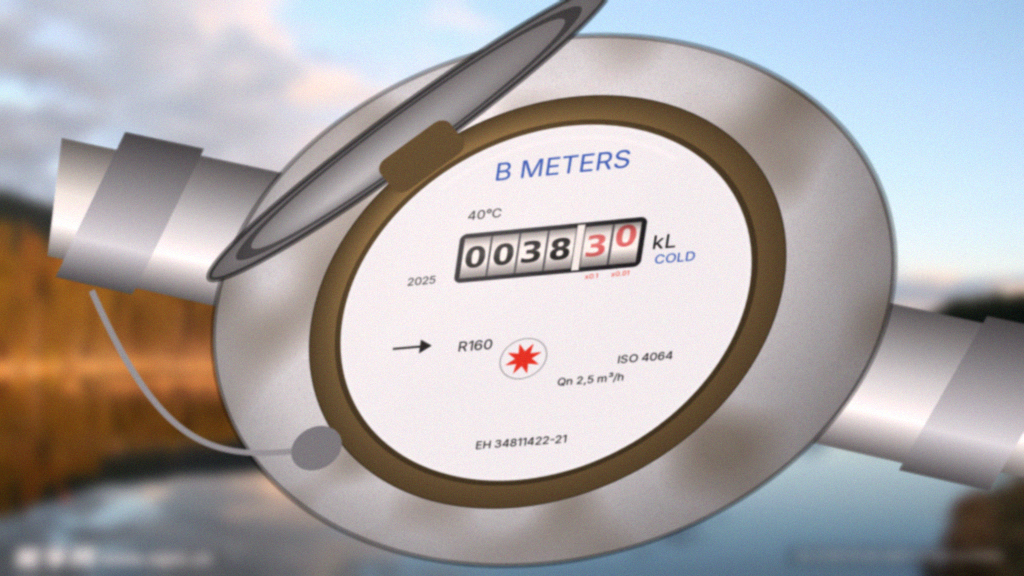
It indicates 38.30
